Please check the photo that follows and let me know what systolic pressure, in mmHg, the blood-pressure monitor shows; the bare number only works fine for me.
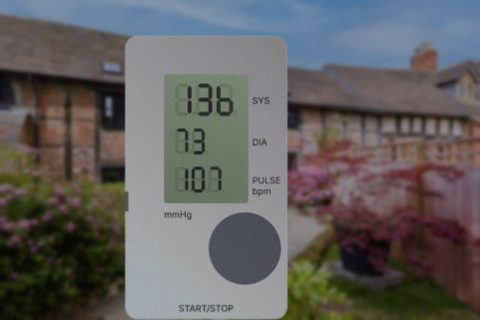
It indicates 136
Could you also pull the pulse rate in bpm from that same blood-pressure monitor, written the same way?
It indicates 107
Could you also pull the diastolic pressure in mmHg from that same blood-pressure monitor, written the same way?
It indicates 73
